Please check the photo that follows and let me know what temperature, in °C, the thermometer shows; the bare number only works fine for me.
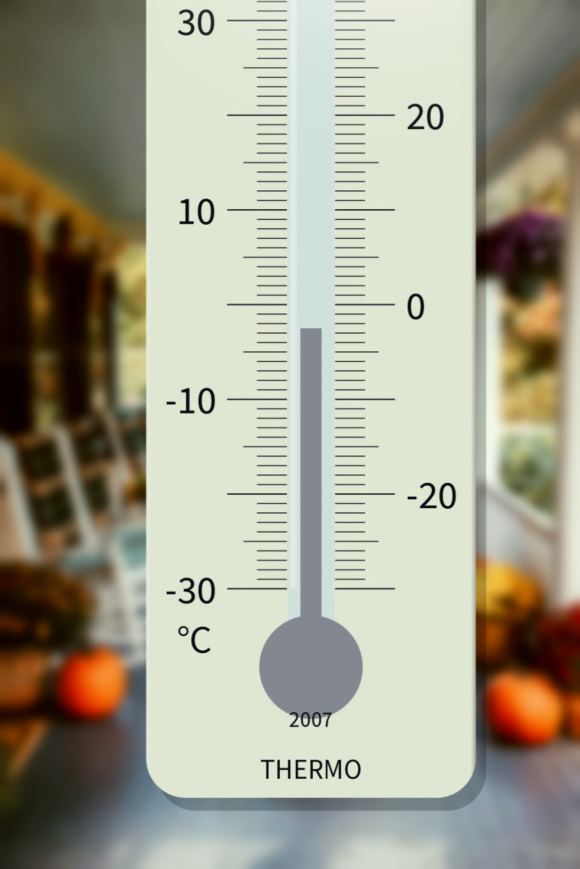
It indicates -2.5
